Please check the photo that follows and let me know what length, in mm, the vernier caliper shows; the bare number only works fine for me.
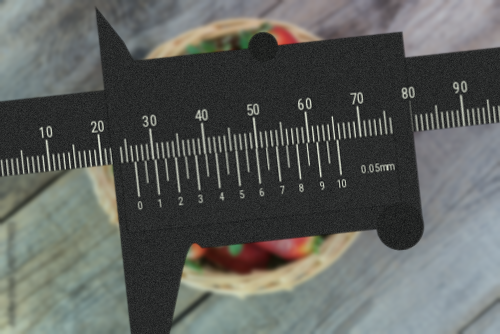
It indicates 26.5
